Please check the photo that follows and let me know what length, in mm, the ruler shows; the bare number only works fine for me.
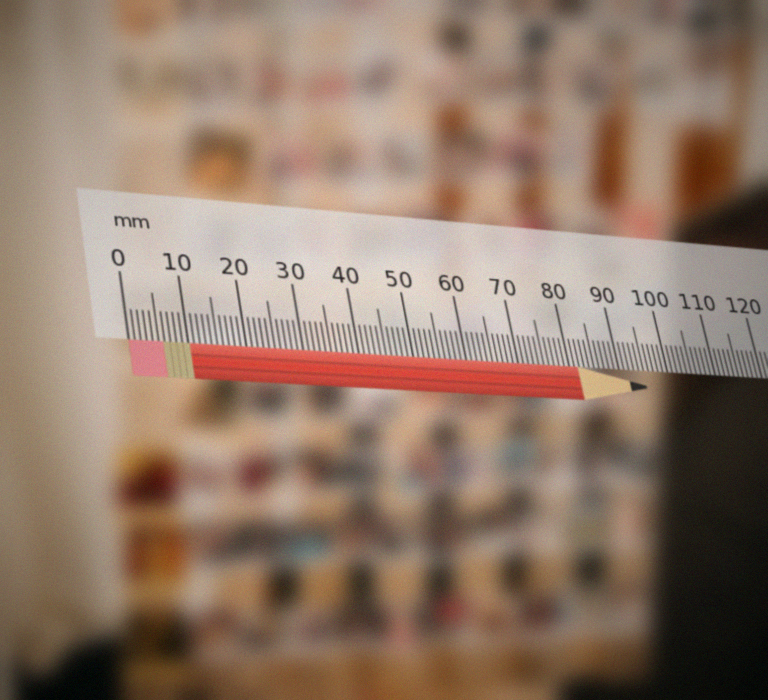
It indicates 95
